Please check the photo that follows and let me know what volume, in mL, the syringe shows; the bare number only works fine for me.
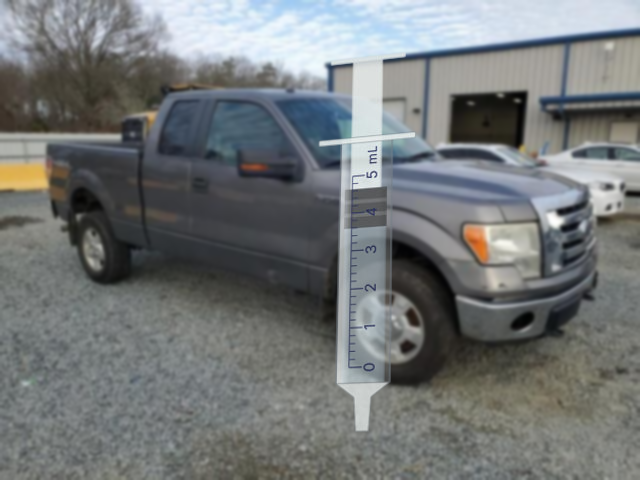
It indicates 3.6
